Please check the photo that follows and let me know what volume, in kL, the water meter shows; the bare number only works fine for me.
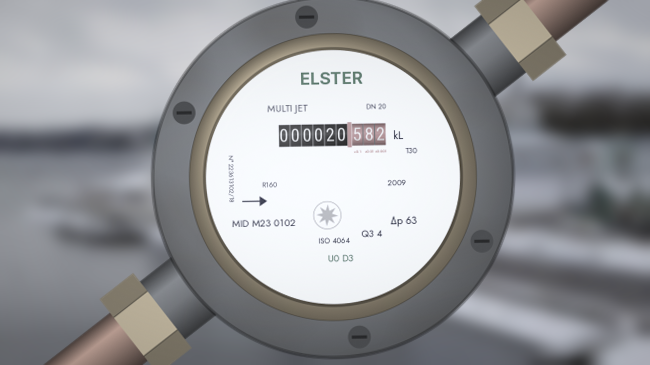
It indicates 20.582
